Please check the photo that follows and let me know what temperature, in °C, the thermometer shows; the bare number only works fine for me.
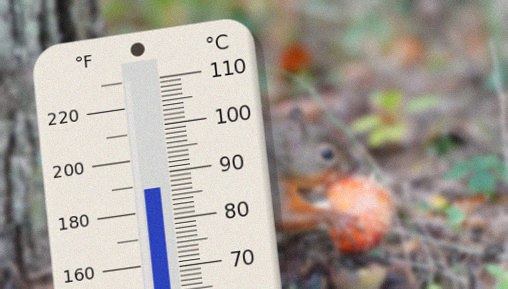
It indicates 87
